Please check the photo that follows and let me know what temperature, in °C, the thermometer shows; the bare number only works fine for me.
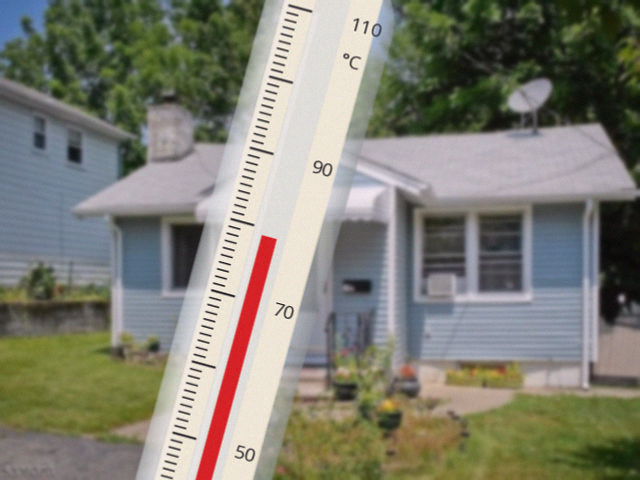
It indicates 79
